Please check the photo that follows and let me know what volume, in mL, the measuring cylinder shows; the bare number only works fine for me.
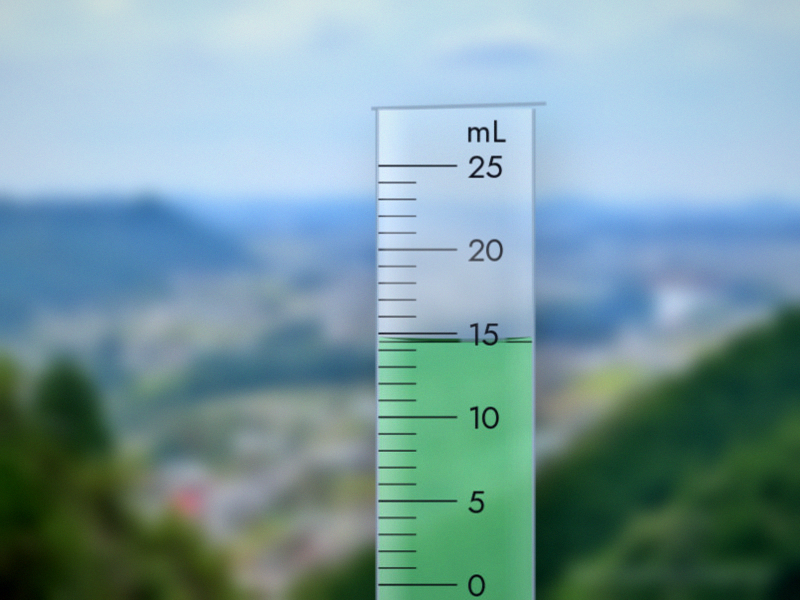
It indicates 14.5
